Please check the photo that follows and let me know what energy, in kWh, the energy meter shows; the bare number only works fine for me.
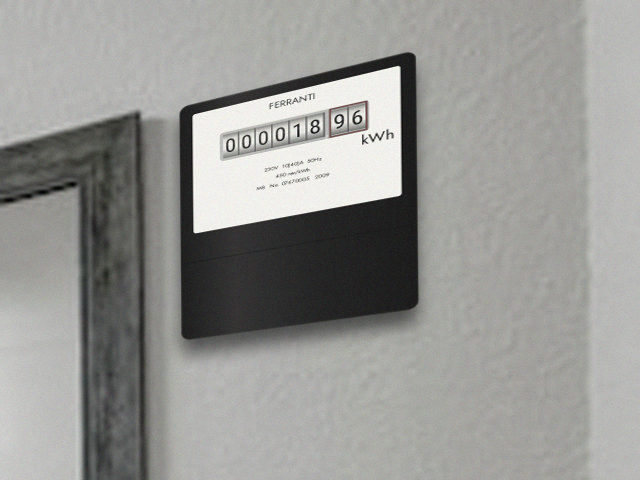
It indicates 18.96
